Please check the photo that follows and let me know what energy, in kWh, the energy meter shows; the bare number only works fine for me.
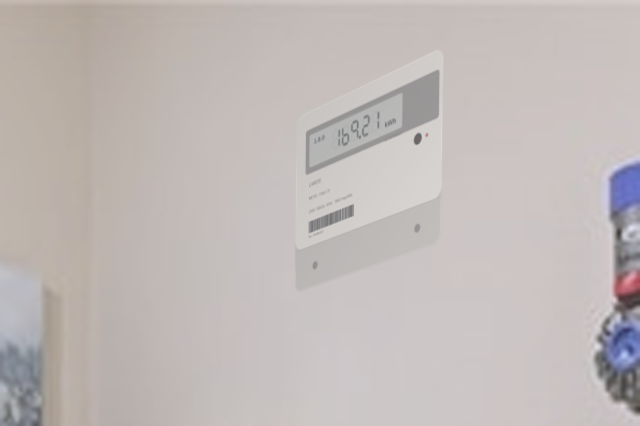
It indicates 169.21
